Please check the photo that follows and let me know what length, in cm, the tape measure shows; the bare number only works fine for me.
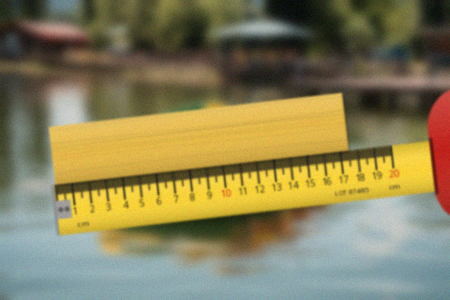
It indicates 17.5
